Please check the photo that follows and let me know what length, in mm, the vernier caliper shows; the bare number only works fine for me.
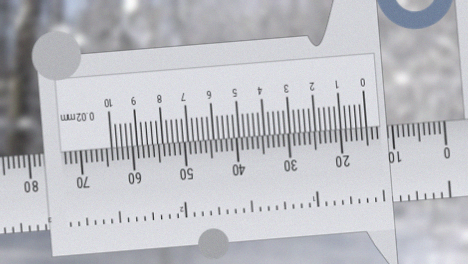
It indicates 15.0
